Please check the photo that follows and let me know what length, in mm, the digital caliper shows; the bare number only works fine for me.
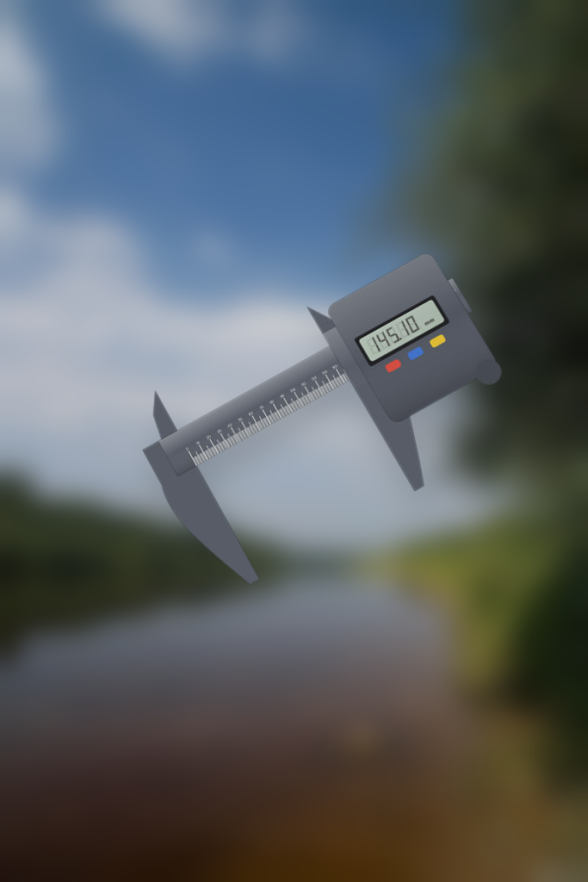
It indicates 145.10
